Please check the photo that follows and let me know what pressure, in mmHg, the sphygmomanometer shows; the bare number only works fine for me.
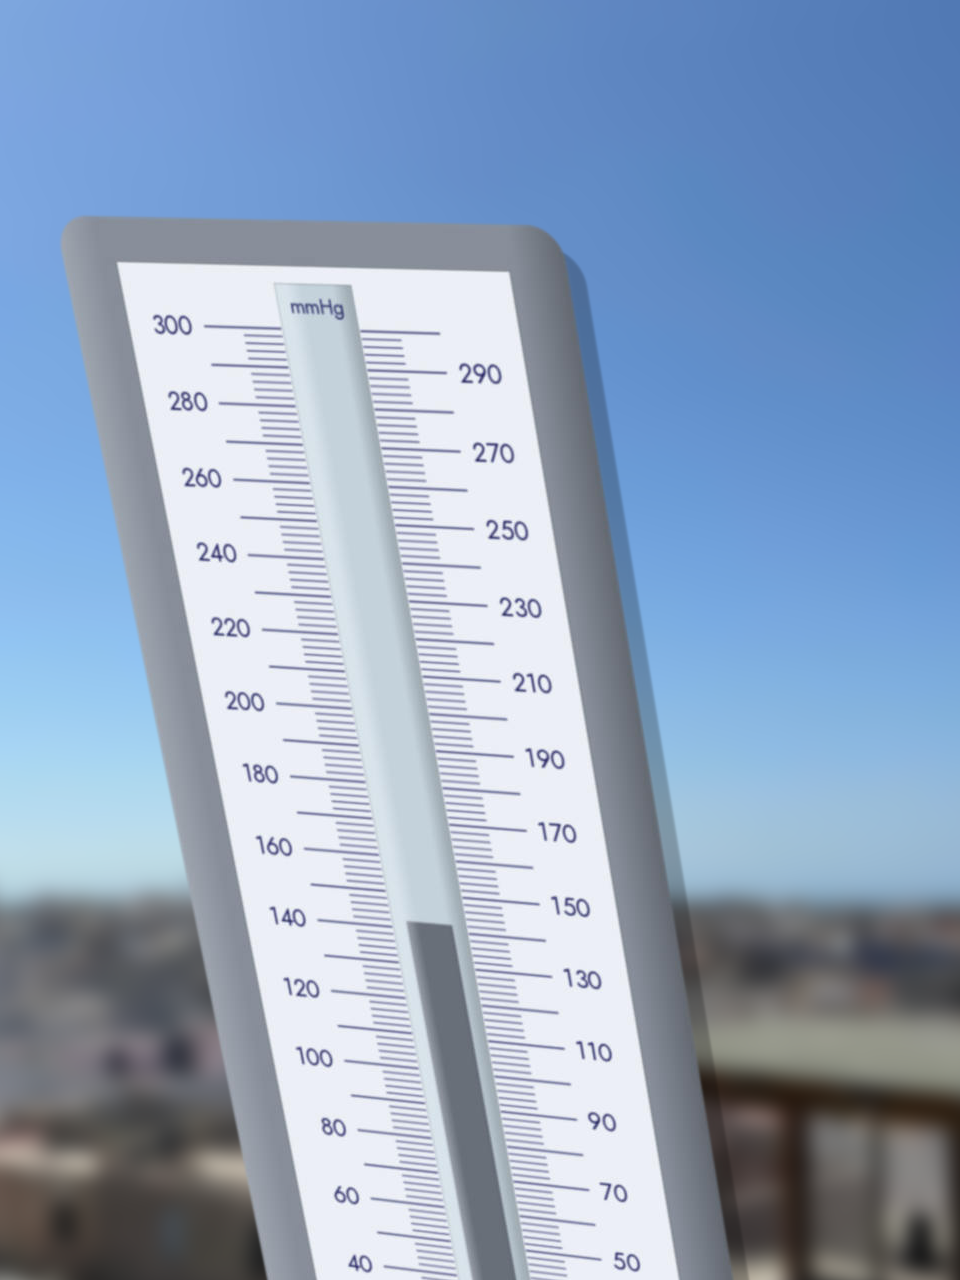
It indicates 142
